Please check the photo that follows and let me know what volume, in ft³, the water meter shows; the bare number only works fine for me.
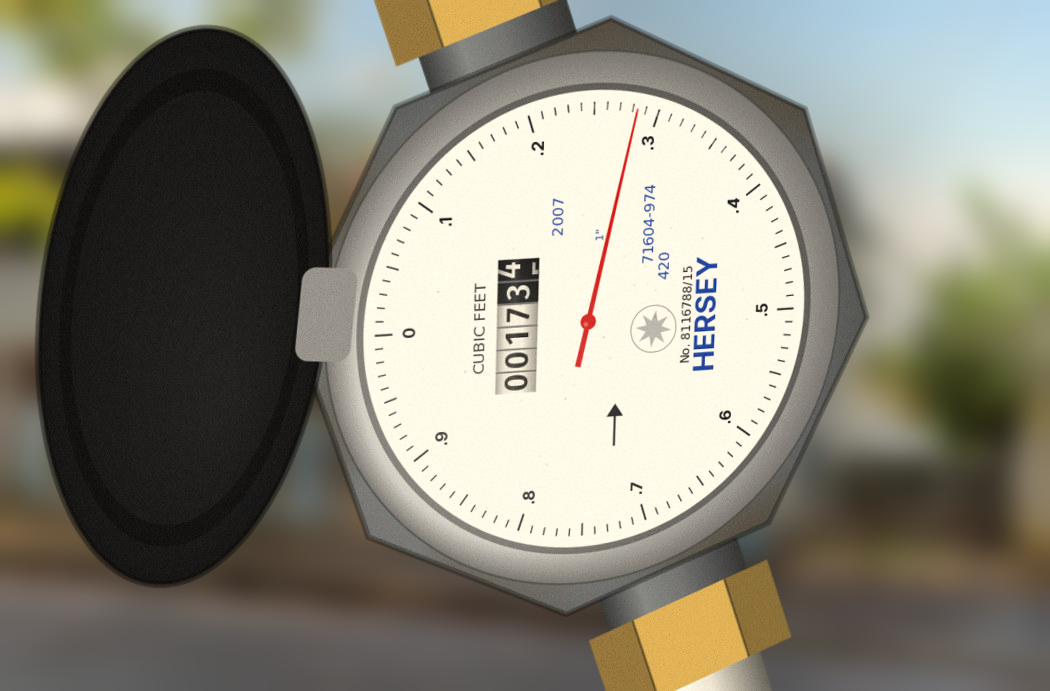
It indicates 1734.28
